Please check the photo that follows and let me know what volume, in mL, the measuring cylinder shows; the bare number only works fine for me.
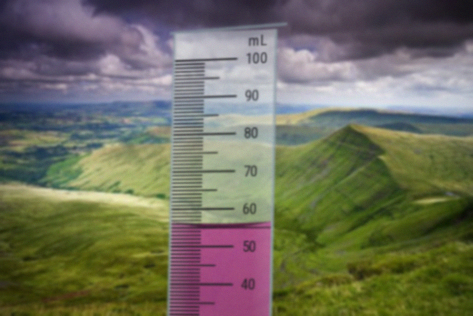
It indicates 55
